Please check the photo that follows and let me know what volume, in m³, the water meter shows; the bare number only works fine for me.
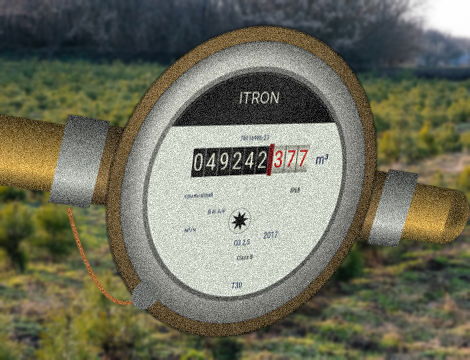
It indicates 49242.377
